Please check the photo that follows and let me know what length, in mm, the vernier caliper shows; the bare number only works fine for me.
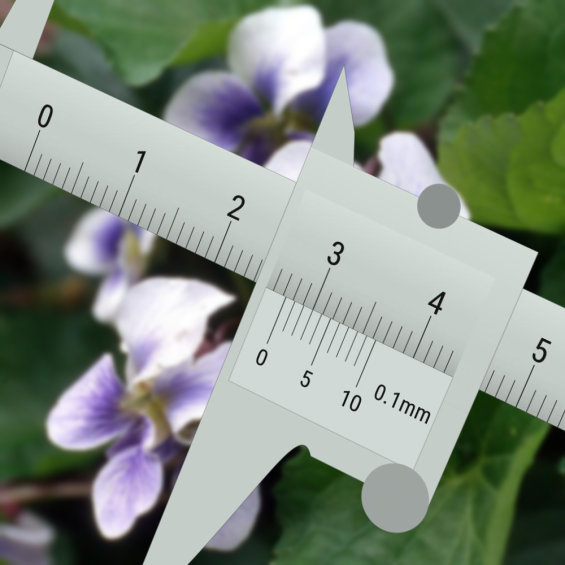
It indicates 27.3
